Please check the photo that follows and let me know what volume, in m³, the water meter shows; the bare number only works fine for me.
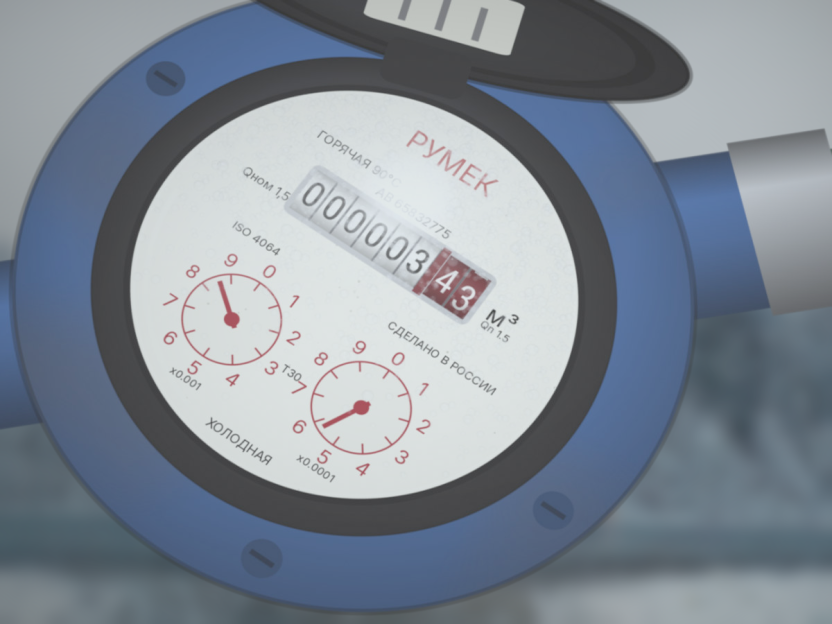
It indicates 3.4285
